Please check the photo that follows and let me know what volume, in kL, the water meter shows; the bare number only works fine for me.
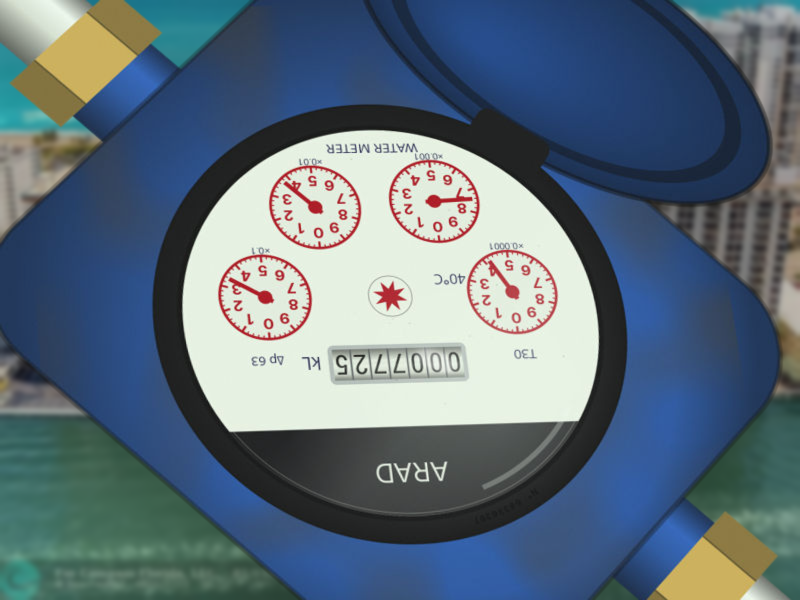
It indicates 7725.3374
